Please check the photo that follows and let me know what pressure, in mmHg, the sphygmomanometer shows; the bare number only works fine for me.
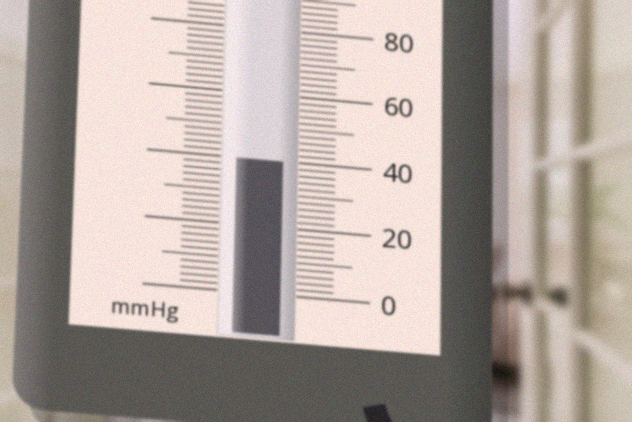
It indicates 40
